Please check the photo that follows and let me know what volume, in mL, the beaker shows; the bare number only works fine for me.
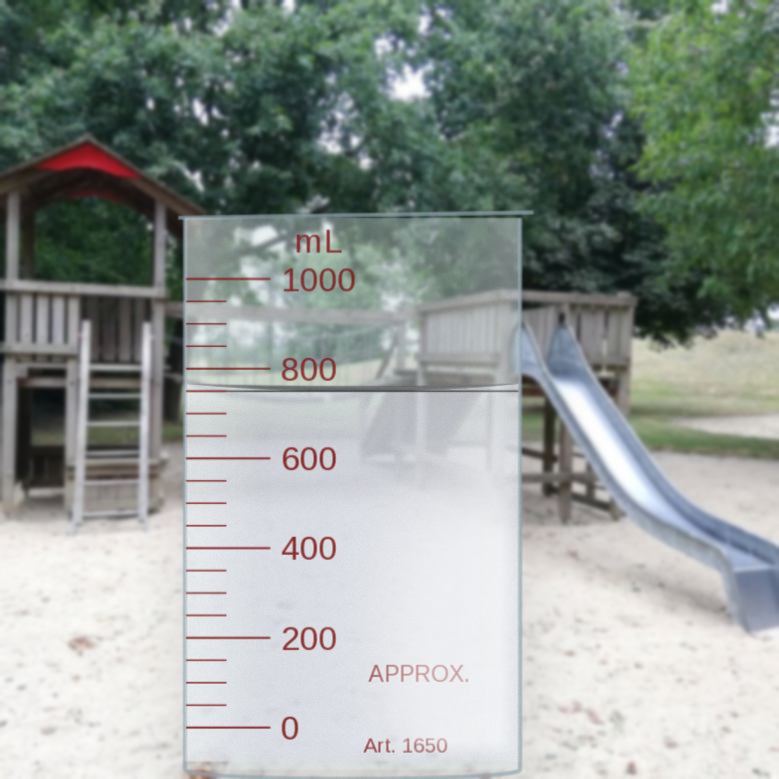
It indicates 750
